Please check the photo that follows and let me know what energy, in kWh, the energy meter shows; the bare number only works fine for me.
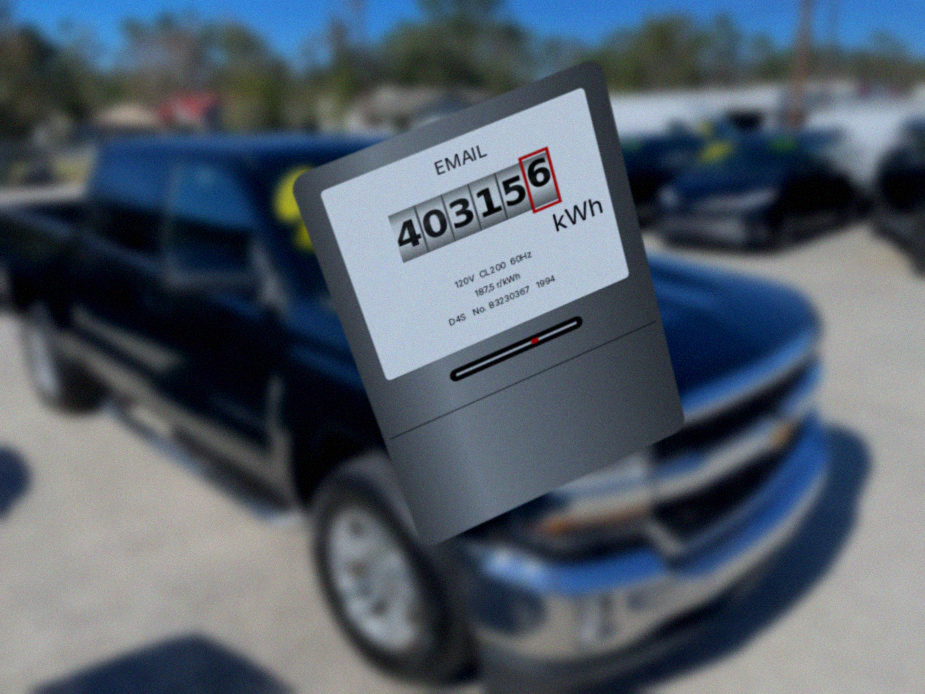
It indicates 40315.6
